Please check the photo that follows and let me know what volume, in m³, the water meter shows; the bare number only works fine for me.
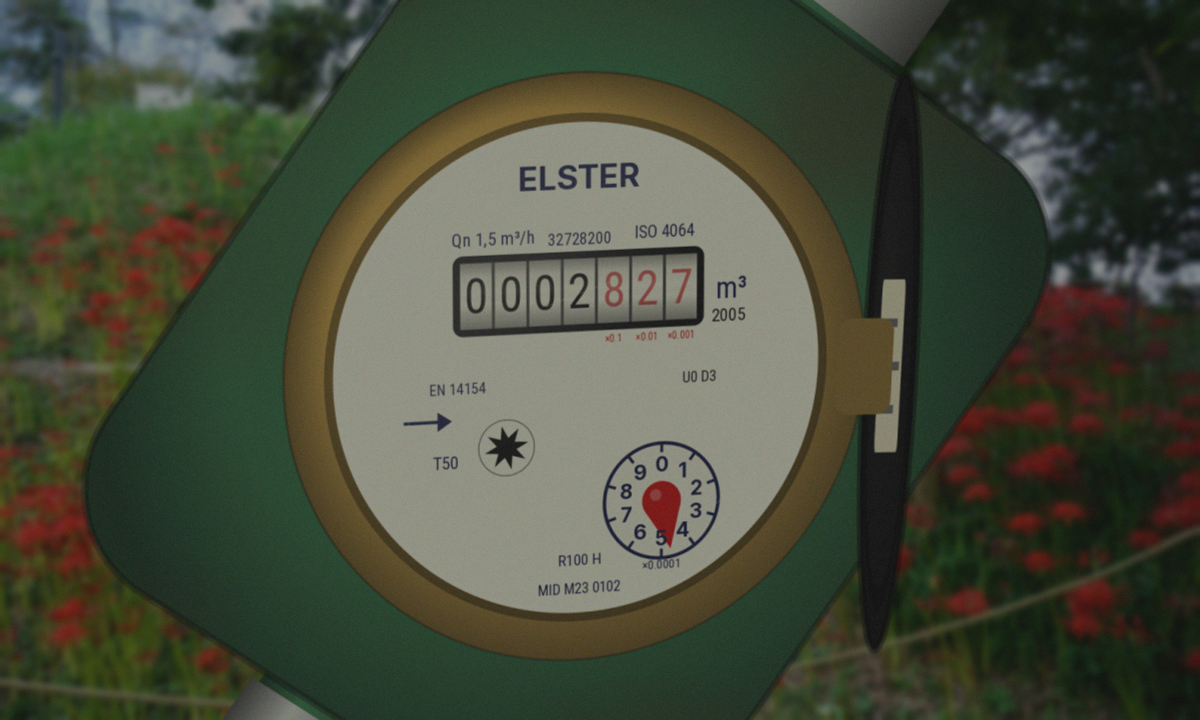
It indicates 2.8274
